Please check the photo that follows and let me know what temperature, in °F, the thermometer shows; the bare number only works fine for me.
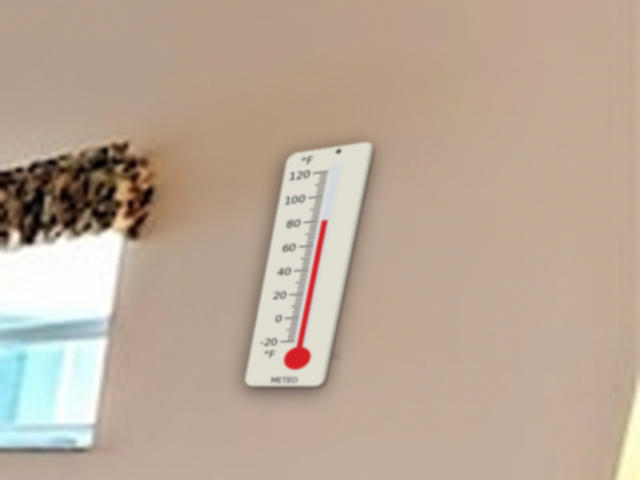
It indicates 80
